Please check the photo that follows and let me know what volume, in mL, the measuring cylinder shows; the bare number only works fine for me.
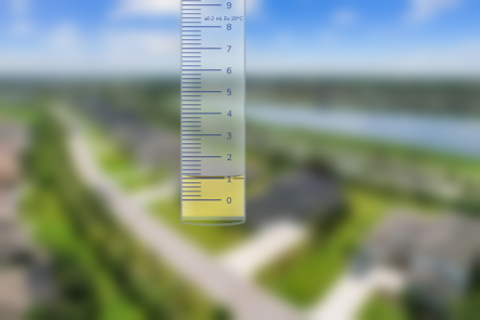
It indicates 1
